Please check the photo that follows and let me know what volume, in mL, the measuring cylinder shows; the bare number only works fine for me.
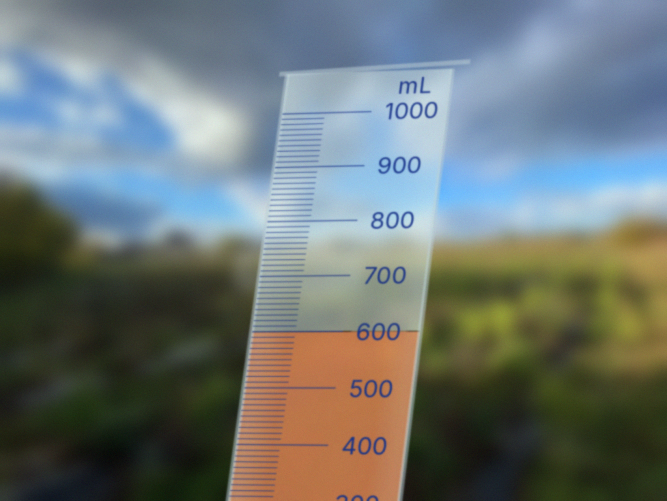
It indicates 600
